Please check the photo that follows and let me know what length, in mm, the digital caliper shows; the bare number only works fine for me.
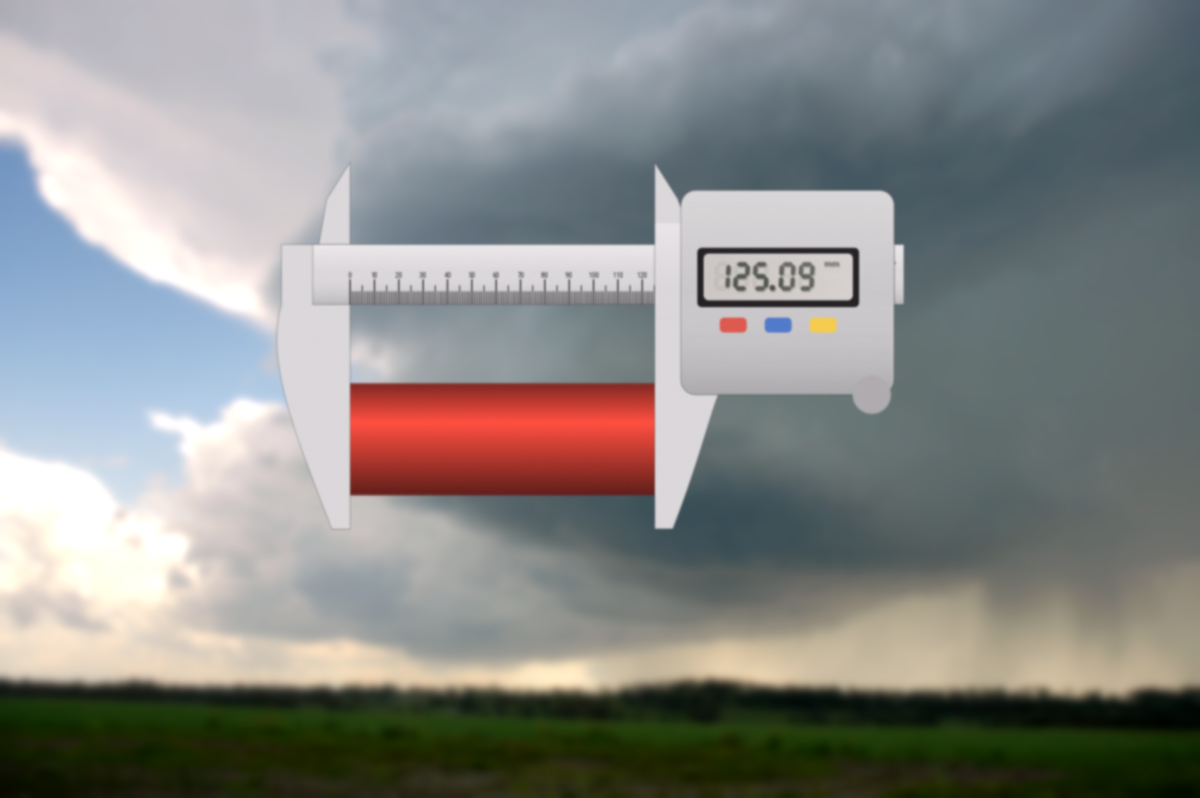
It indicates 125.09
